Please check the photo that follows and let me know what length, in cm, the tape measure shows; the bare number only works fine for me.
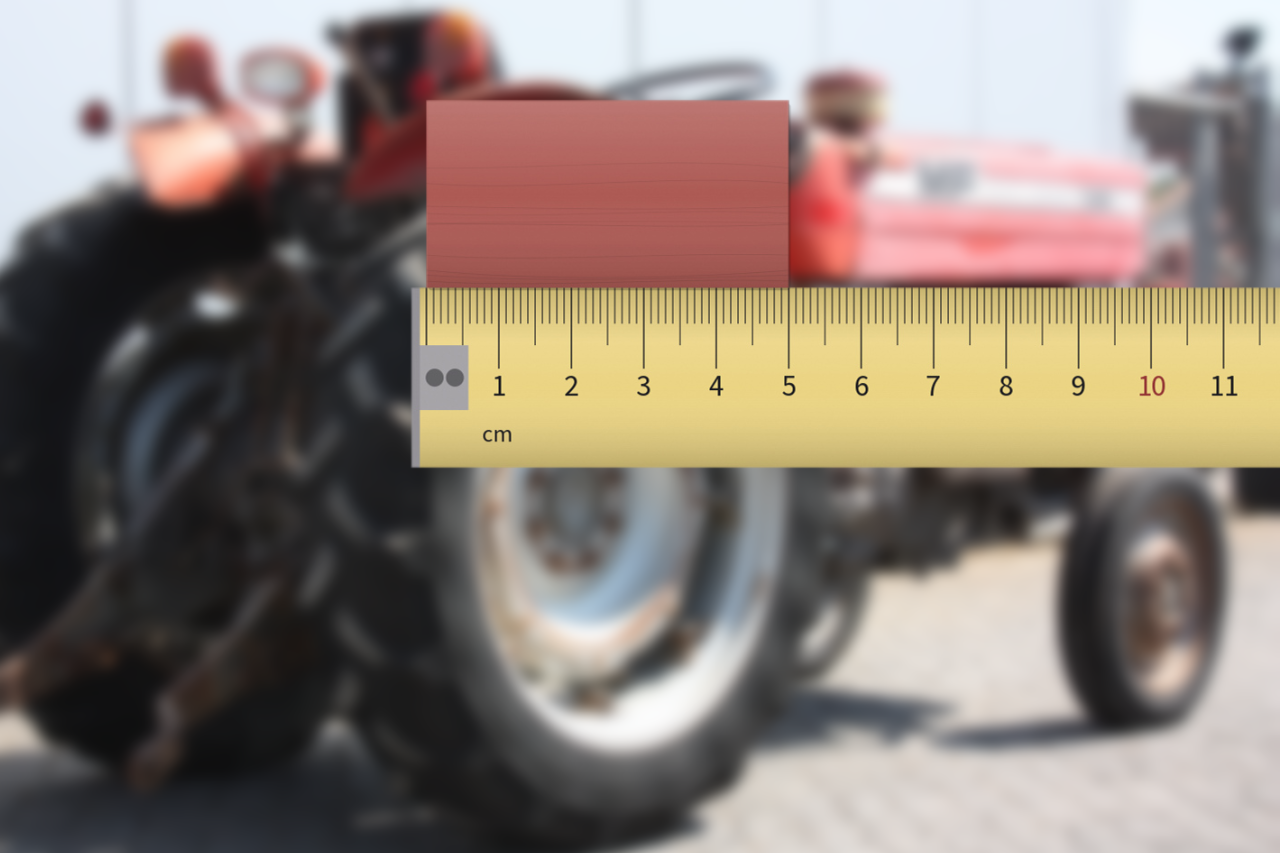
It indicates 5
